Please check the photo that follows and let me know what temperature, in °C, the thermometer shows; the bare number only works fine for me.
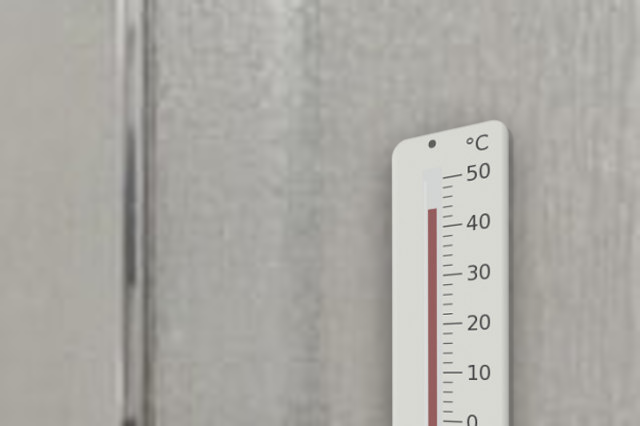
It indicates 44
